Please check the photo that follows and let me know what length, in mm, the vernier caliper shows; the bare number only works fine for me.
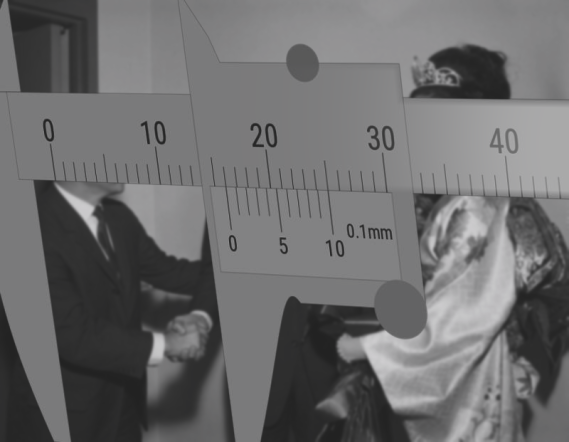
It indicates 16.0
